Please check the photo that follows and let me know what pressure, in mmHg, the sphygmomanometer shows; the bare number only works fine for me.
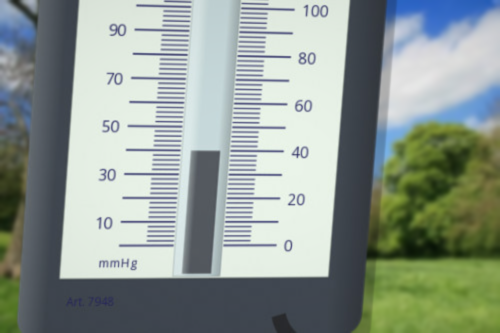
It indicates 40
